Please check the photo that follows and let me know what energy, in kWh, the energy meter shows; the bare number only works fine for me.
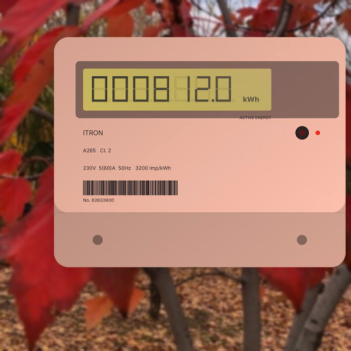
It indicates 812.0
